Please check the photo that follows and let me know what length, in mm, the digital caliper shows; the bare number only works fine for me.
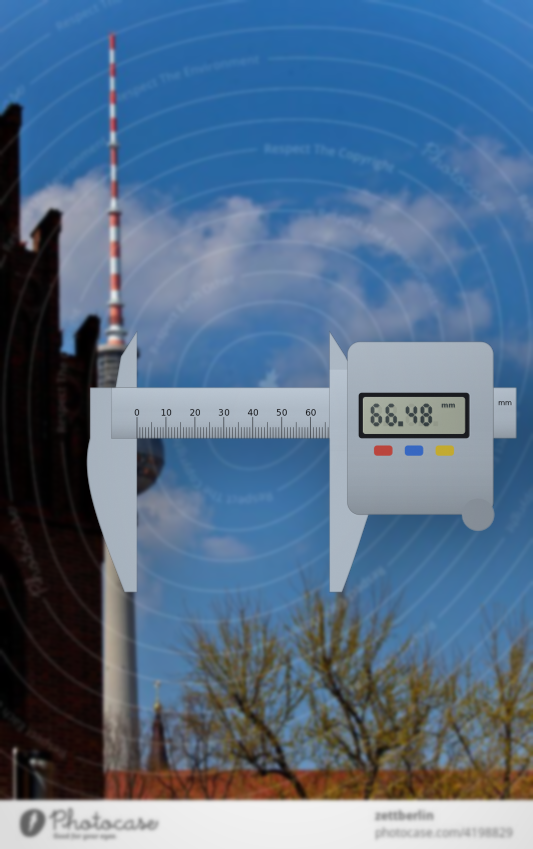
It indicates 66.48
